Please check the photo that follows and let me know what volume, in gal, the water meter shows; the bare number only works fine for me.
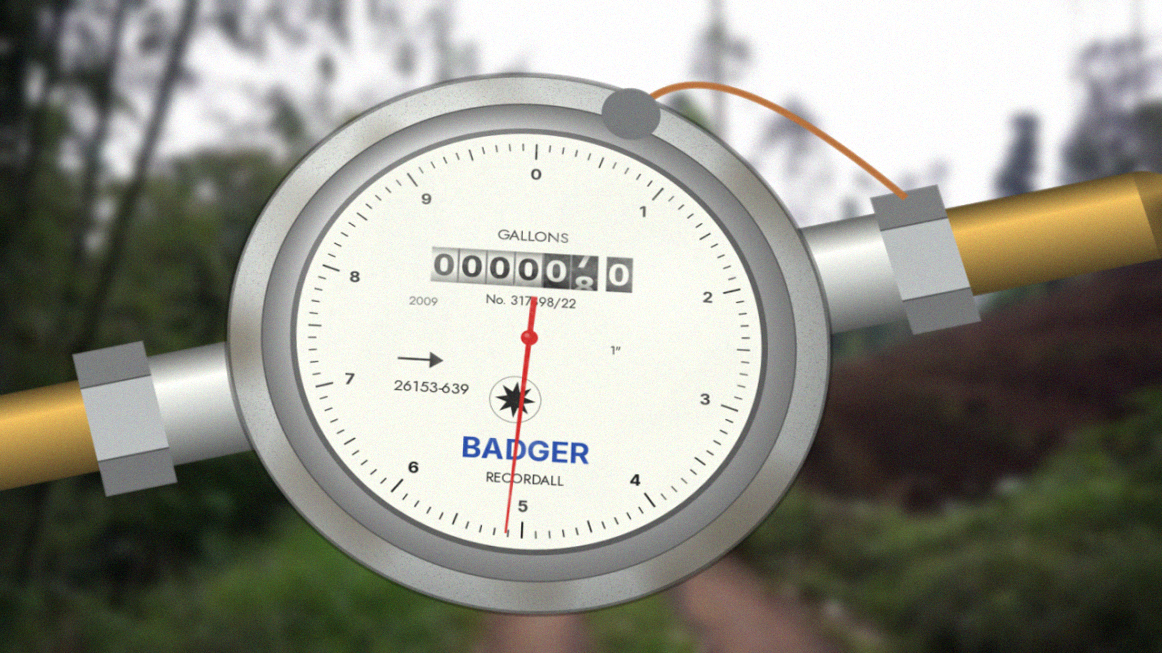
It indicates 75.1
